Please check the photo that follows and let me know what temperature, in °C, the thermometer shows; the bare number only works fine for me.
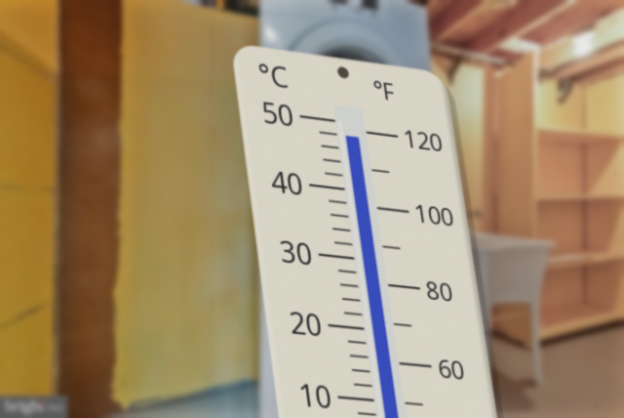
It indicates 48
